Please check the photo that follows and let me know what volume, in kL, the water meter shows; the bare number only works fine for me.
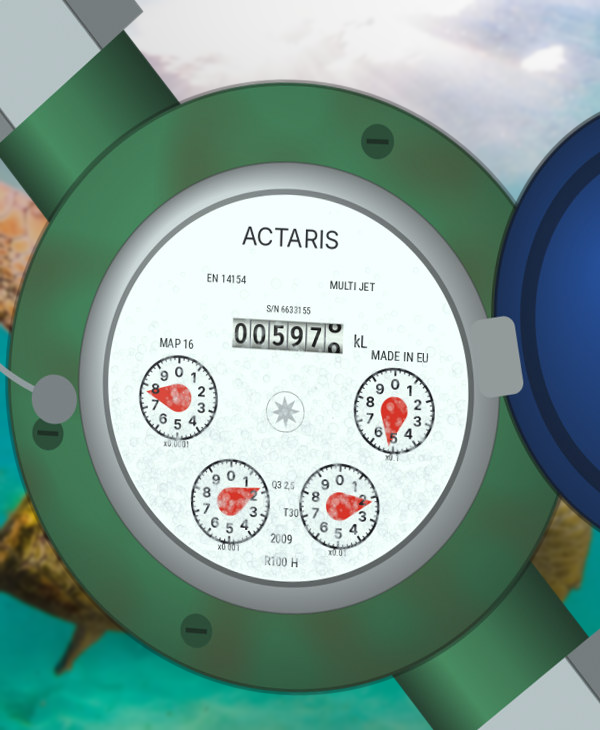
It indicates 5978.5217
